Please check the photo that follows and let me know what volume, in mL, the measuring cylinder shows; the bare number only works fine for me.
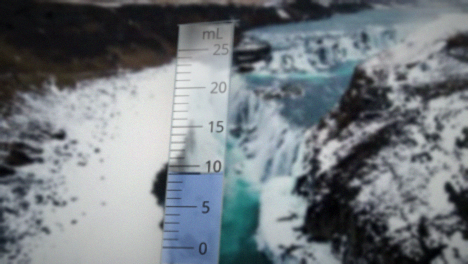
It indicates 9
